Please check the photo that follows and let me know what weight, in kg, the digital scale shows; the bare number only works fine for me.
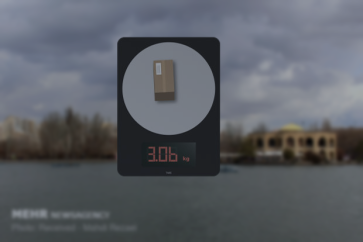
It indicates 3.06
